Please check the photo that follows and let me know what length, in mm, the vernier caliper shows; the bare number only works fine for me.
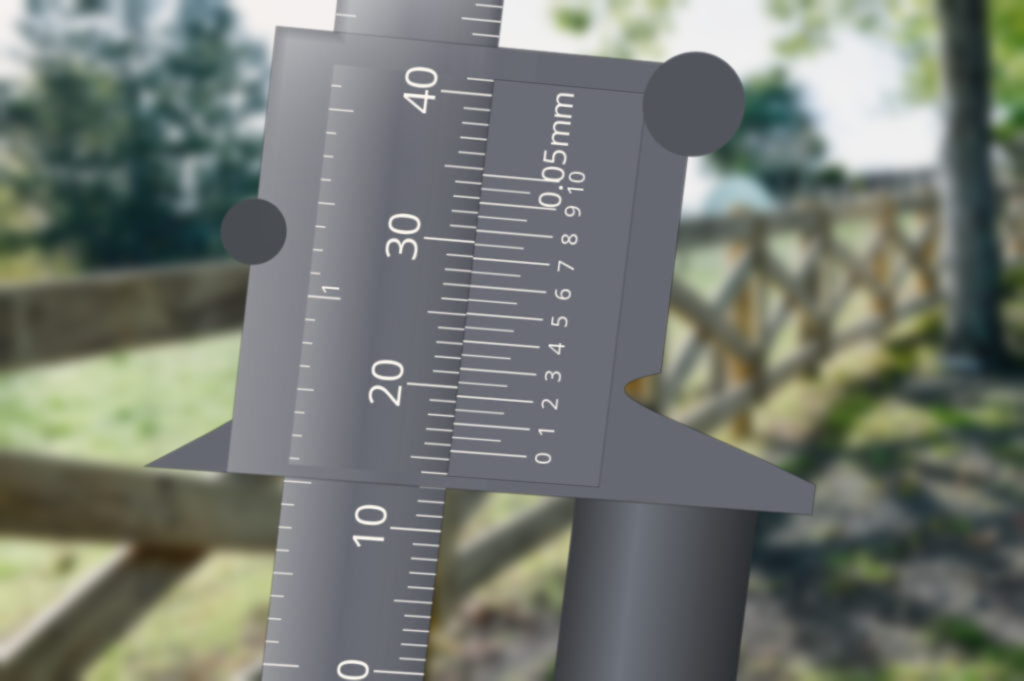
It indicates 15.6
